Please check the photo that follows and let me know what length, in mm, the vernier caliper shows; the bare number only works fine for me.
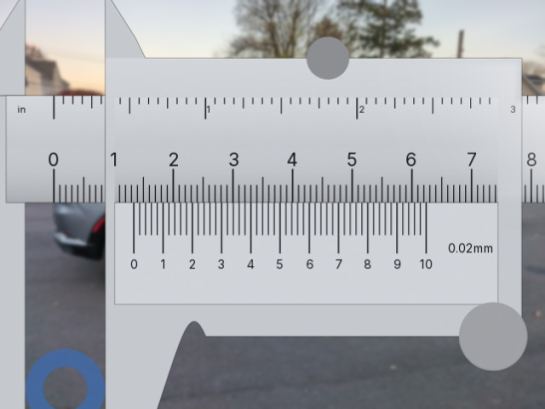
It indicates 13.4
